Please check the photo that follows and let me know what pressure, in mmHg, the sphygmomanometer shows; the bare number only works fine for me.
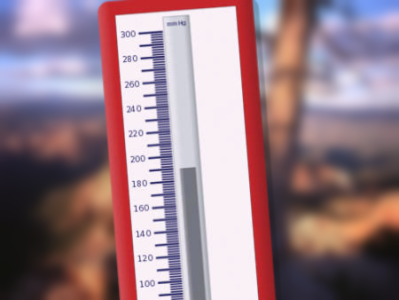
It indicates 190
